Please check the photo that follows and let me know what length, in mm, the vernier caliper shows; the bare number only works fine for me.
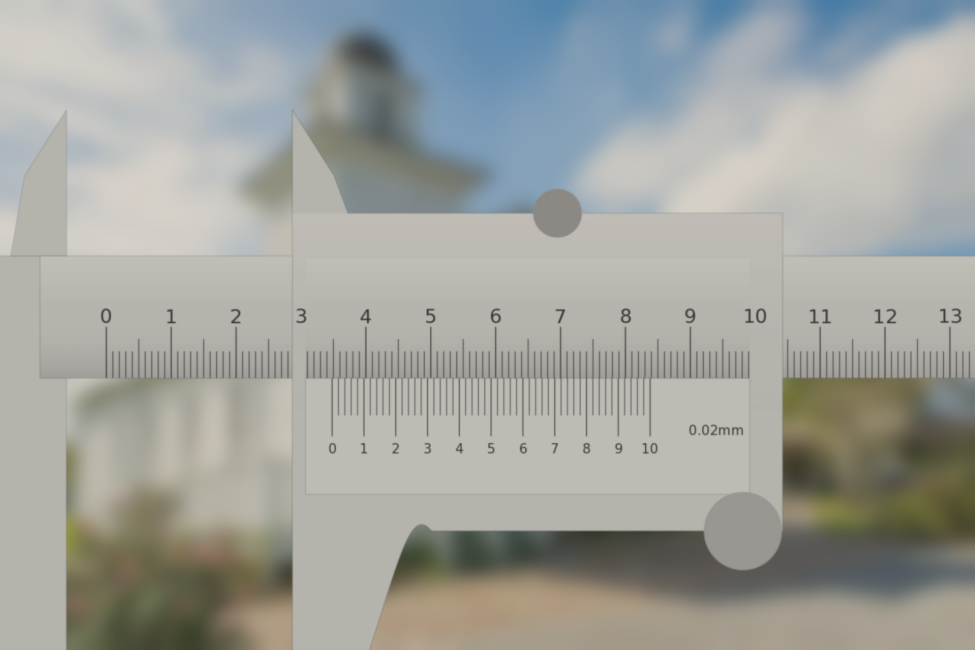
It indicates 34.8
